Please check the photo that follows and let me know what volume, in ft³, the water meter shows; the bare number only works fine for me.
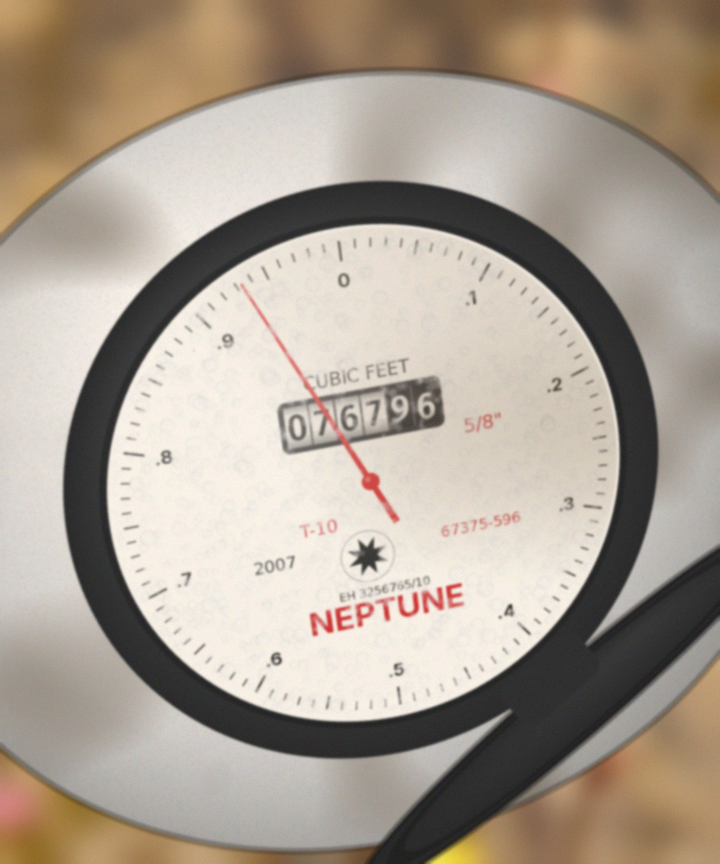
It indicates 76795.93
